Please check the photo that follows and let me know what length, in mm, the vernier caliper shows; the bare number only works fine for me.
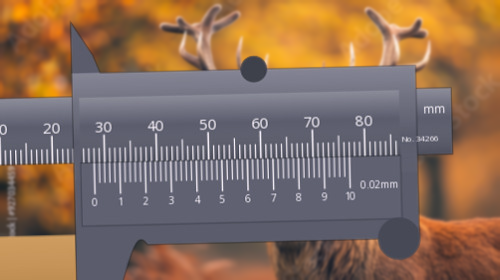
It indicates 28.0
